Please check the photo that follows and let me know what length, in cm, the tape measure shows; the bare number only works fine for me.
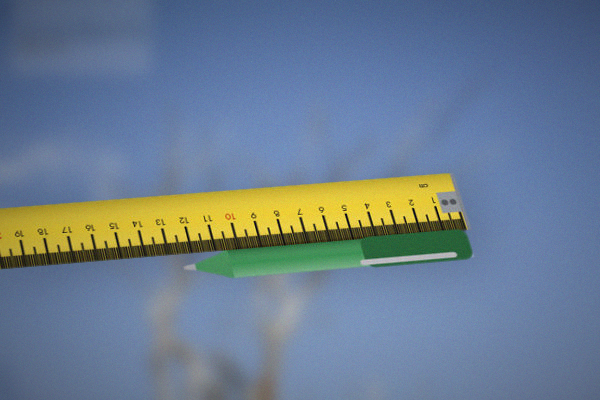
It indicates 12.5
